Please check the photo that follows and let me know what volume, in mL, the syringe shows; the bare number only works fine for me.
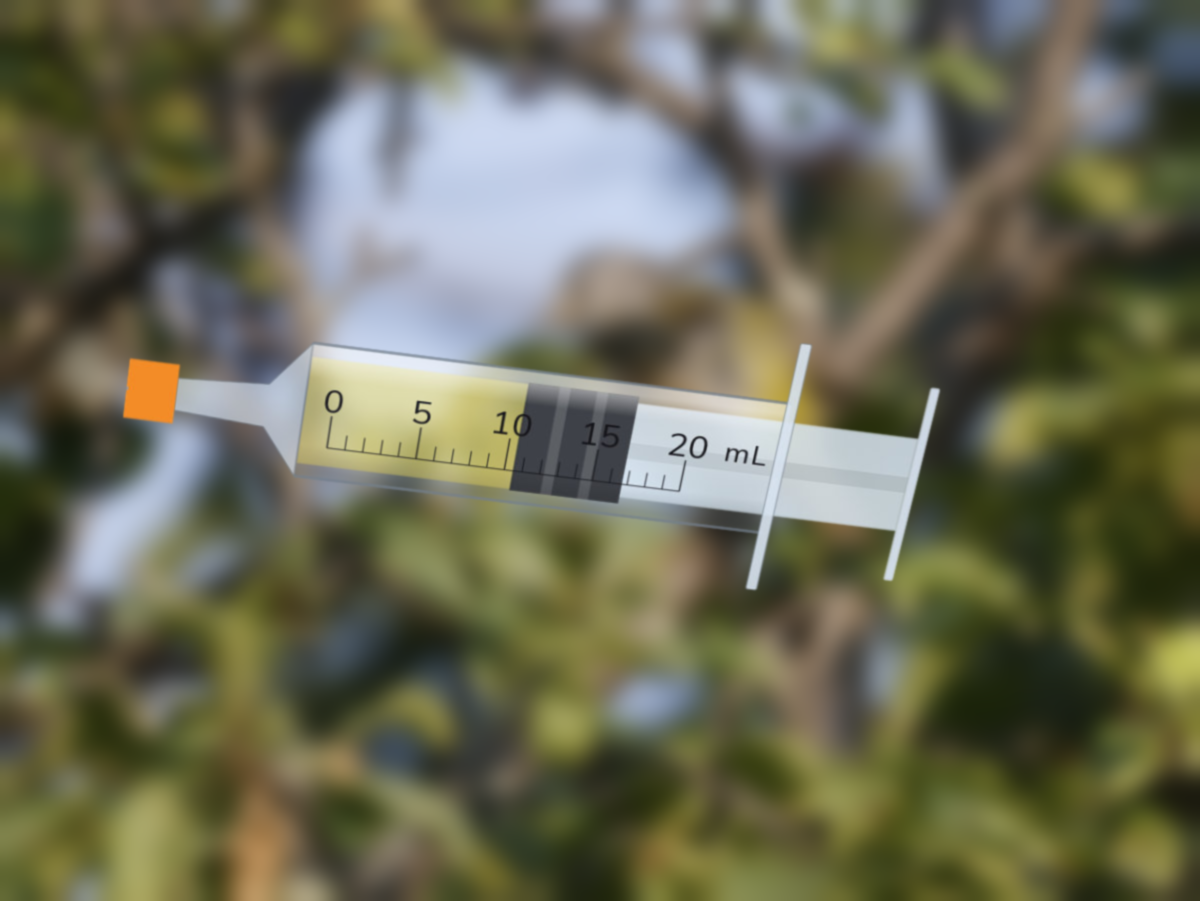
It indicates 10.5
